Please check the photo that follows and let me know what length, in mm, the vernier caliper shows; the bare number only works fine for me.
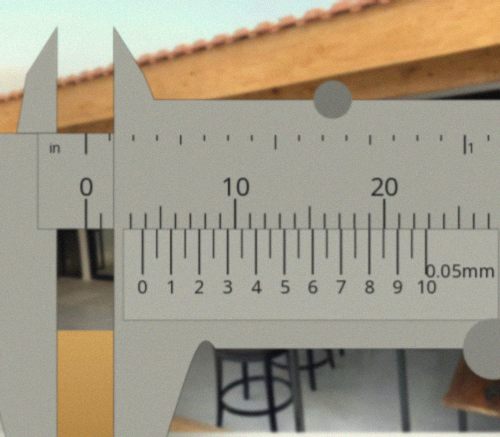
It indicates 3.8
